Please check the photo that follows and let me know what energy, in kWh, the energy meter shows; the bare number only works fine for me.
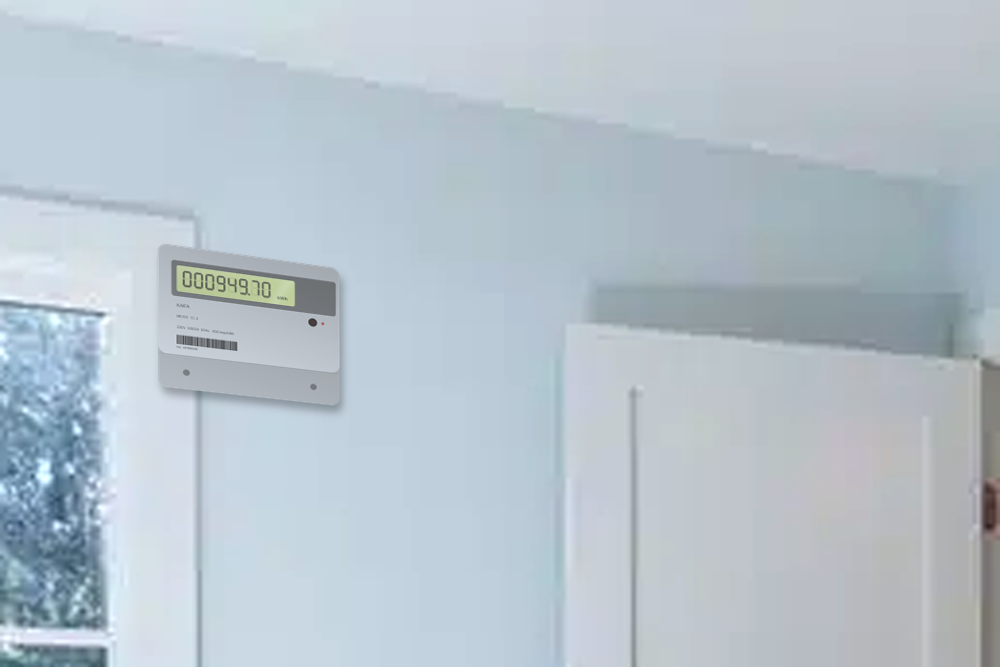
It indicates 949.70
